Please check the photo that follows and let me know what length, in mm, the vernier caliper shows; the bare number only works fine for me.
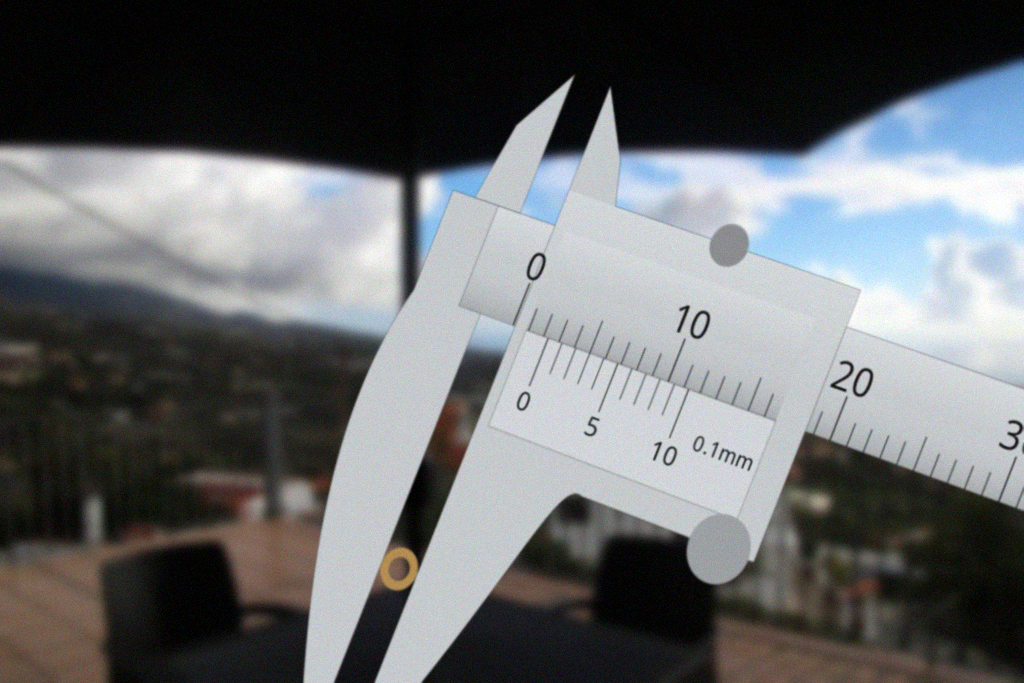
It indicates 2.3
